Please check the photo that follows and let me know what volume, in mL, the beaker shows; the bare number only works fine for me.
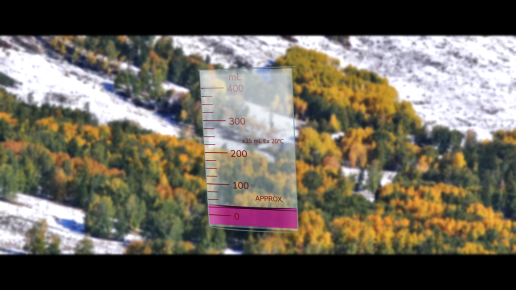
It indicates 25
